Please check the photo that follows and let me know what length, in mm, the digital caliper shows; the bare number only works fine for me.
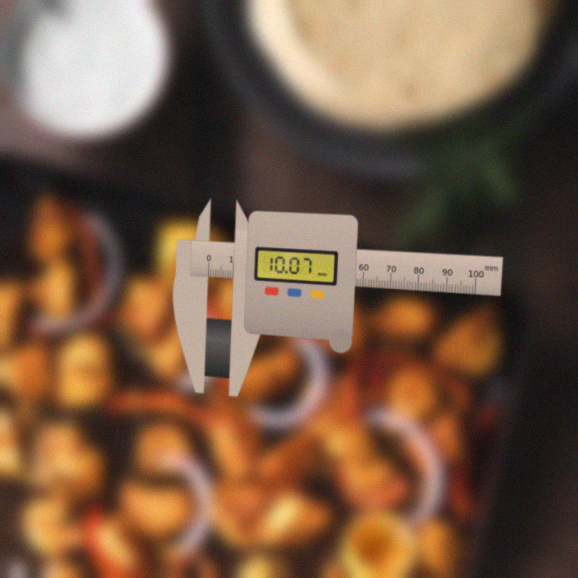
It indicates 10.07
